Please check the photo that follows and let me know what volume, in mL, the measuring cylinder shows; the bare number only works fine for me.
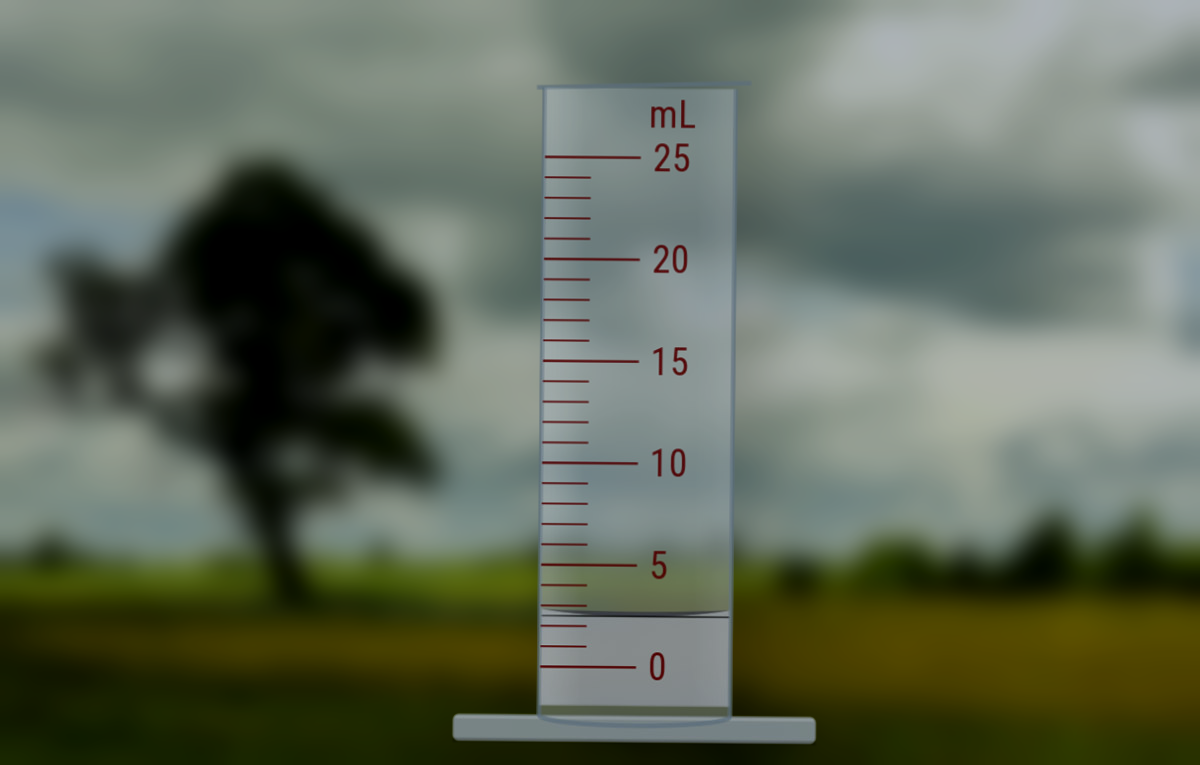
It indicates 2.5
